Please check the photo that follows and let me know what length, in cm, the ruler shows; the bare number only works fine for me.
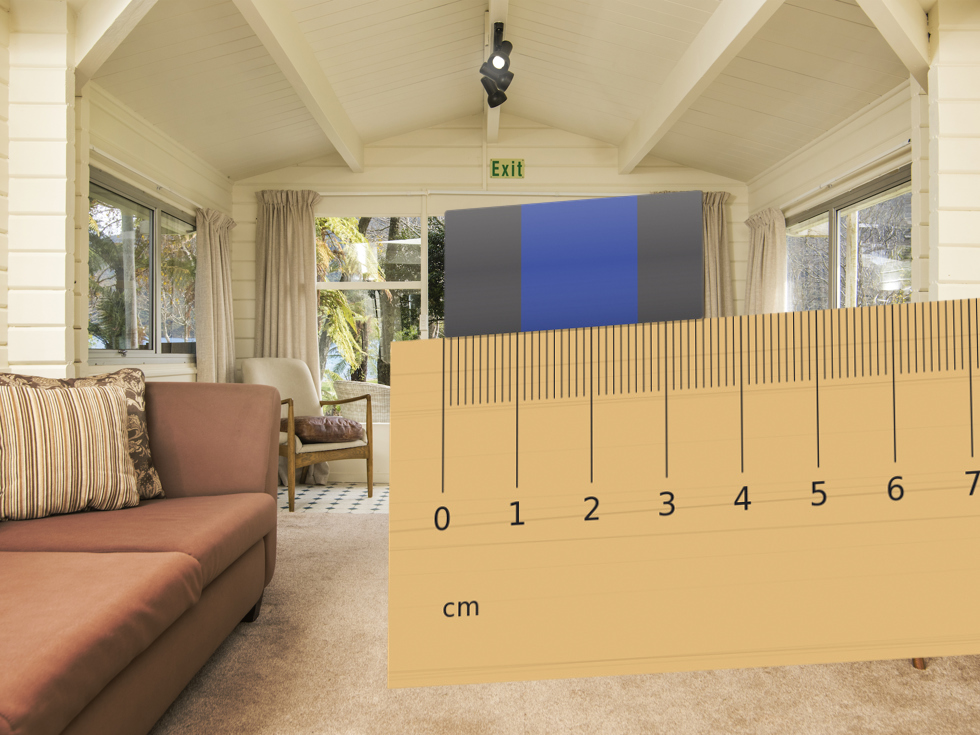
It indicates 3.5
